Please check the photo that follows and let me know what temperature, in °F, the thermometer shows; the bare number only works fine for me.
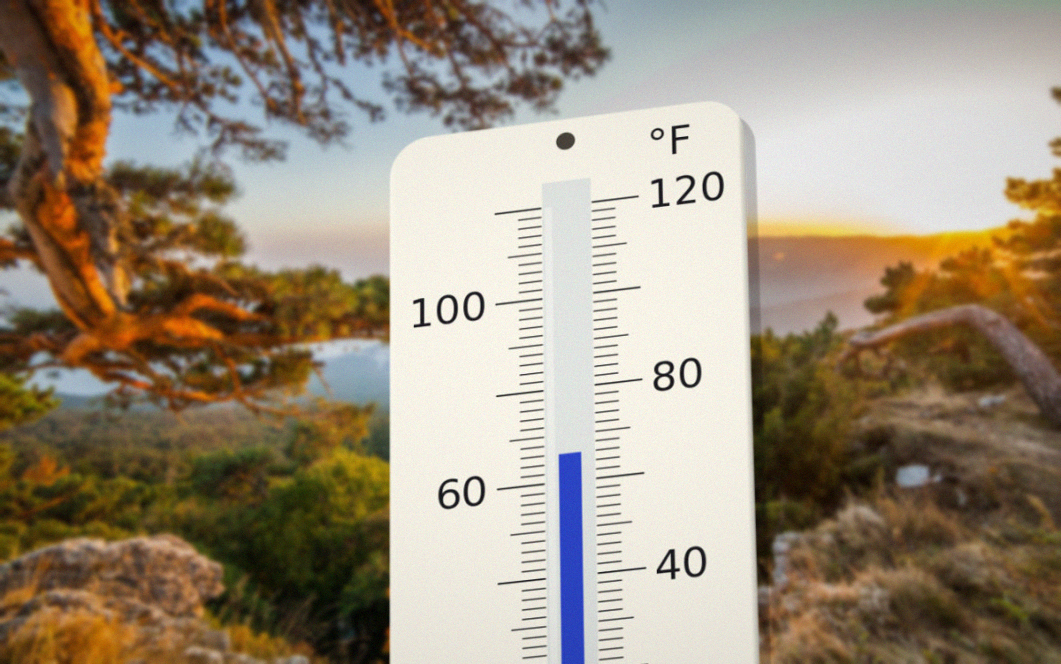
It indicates 66
